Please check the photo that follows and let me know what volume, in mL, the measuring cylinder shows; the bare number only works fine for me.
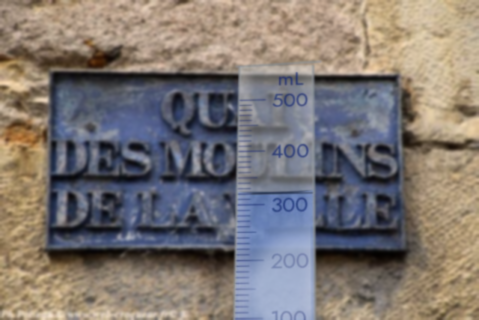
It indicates 320
